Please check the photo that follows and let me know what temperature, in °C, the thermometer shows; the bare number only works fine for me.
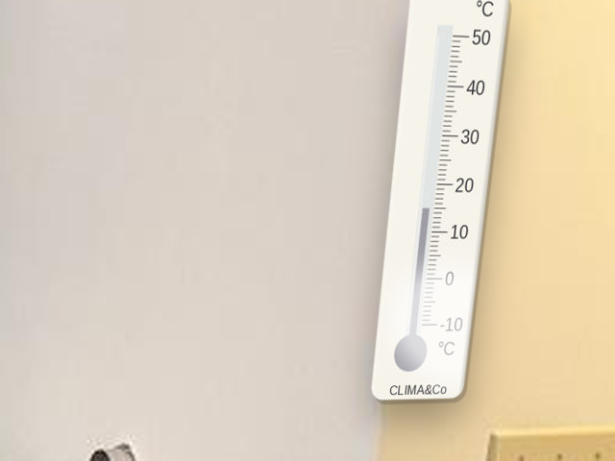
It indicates 15
